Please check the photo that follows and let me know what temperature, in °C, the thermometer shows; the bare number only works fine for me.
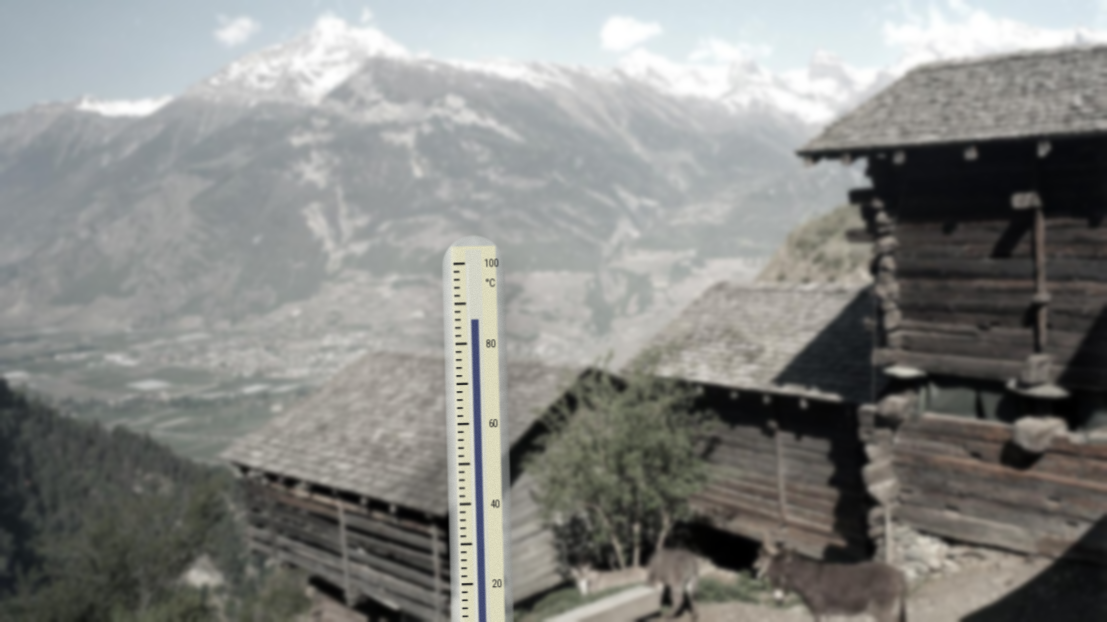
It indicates 86
